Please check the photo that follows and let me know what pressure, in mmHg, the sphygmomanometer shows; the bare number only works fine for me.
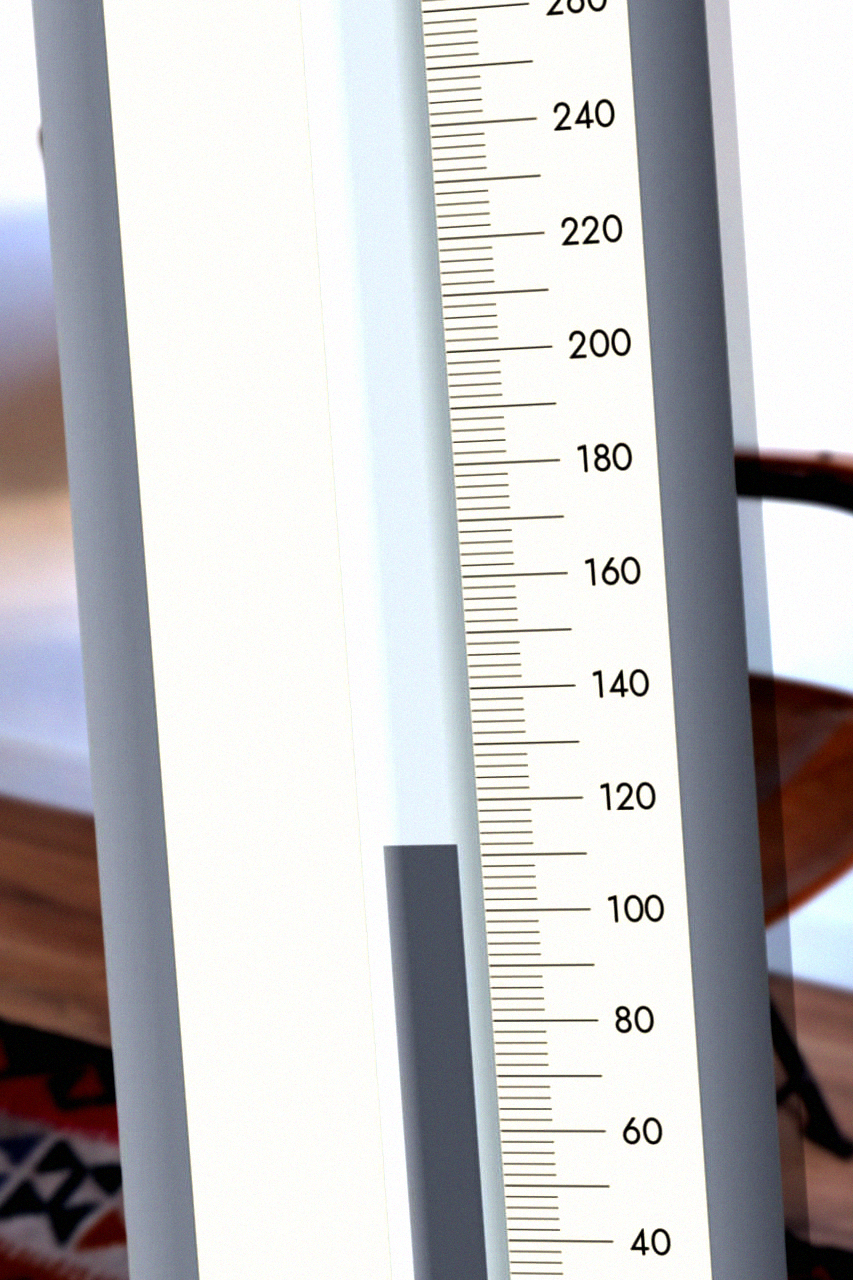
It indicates 112
